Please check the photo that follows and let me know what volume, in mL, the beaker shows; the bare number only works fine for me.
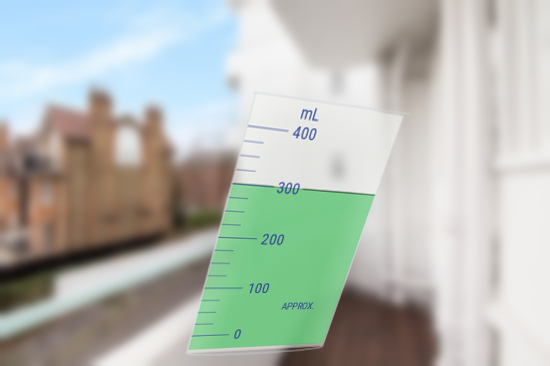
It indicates 300
